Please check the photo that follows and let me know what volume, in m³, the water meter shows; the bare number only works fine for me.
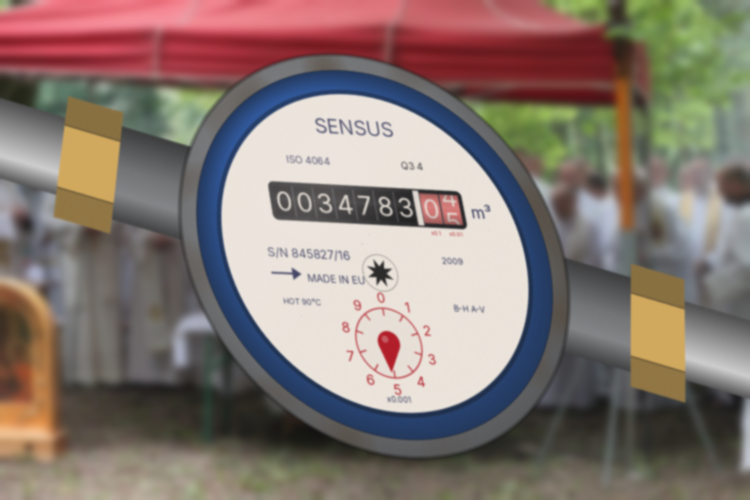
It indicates 34783.045
